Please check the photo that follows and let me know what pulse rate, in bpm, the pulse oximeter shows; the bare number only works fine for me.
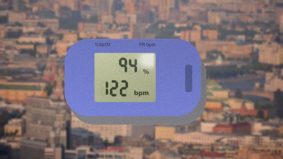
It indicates 122
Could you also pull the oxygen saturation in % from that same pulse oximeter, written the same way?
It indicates 94
